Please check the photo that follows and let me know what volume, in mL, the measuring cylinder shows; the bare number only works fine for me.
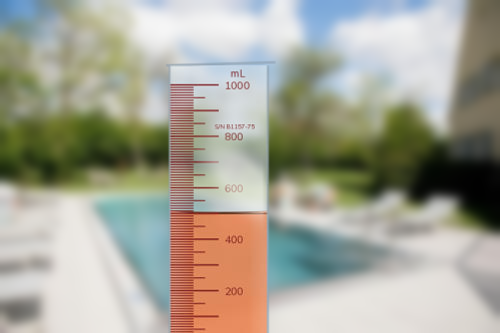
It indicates 500
